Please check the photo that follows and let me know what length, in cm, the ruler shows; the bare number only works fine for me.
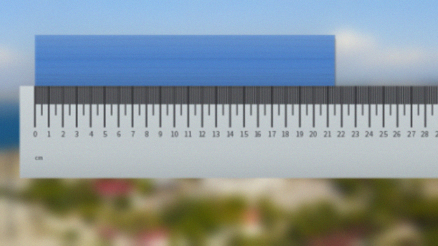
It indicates 21.5
